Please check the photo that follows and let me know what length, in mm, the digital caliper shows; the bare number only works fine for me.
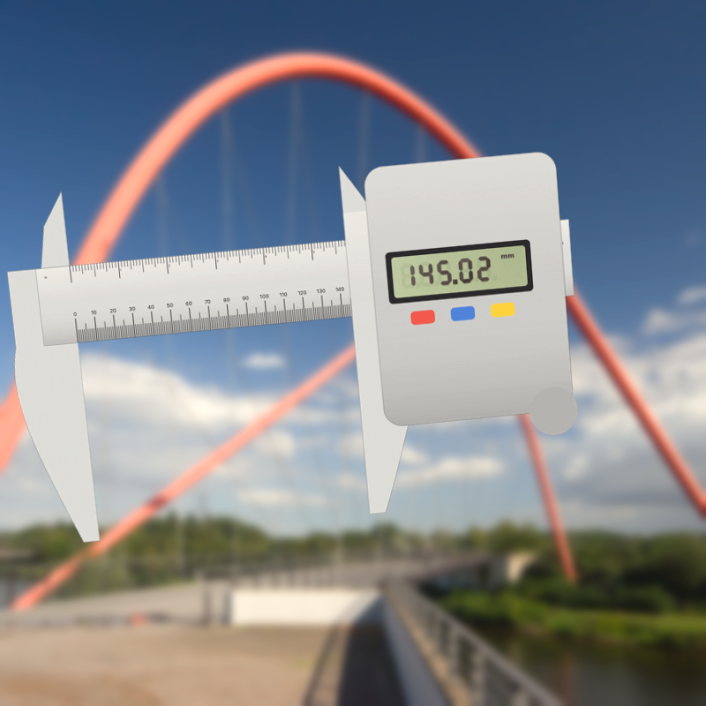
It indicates 145.02
